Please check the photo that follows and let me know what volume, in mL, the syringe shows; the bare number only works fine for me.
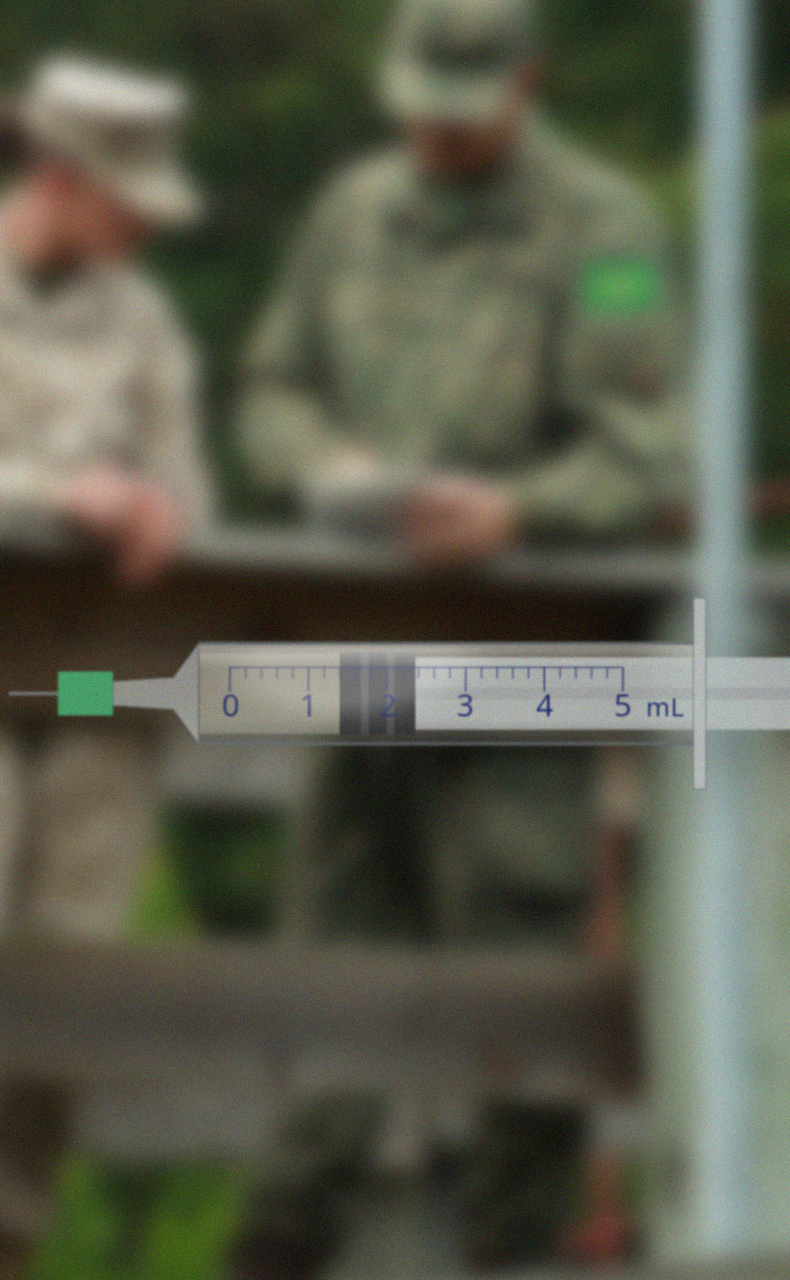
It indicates 1.4
